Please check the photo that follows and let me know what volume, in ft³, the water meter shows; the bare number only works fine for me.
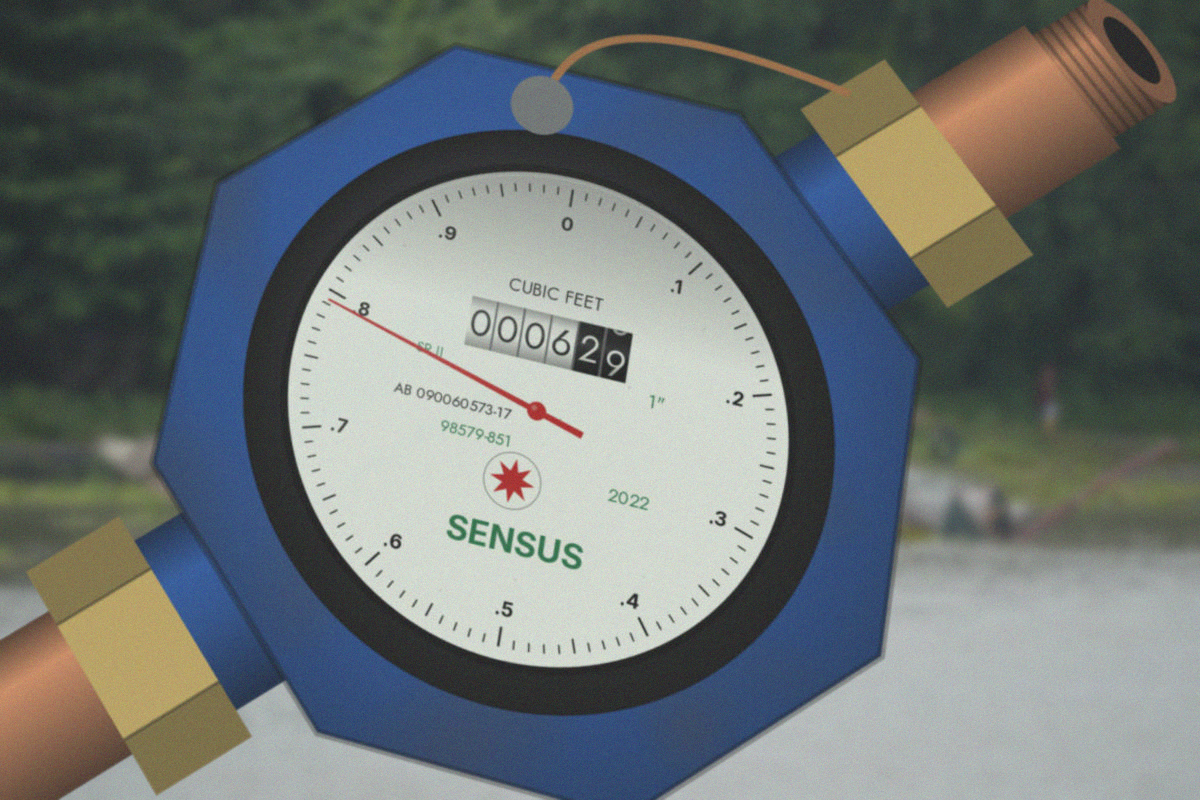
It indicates 628.79
